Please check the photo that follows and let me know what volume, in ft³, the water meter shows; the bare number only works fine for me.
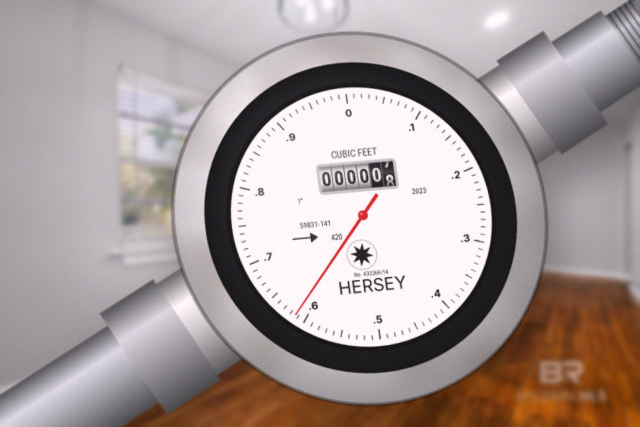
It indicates 7.61
